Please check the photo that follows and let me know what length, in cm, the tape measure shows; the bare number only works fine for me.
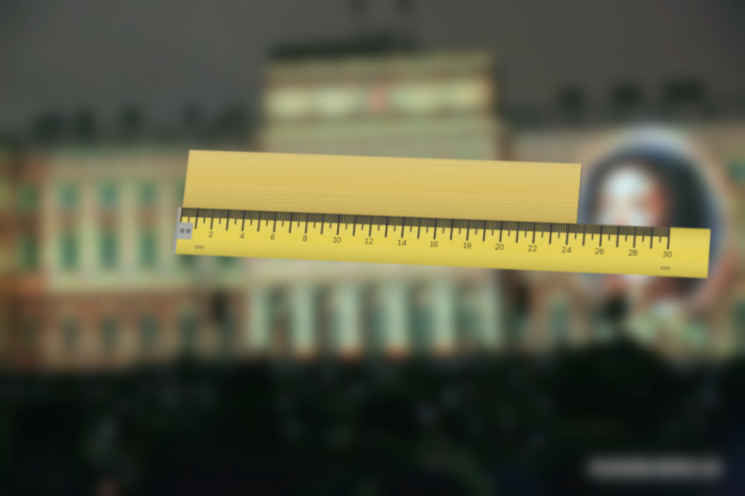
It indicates 24.5
